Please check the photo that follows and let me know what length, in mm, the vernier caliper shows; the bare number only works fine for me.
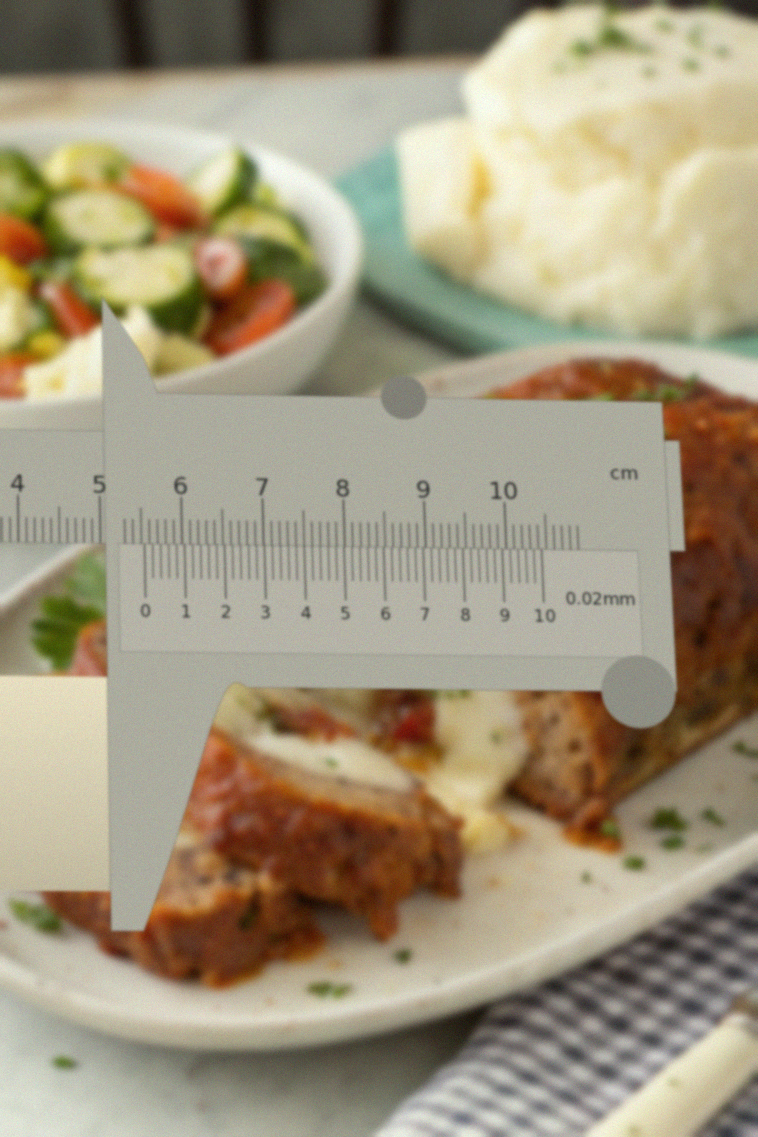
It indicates 55.4
